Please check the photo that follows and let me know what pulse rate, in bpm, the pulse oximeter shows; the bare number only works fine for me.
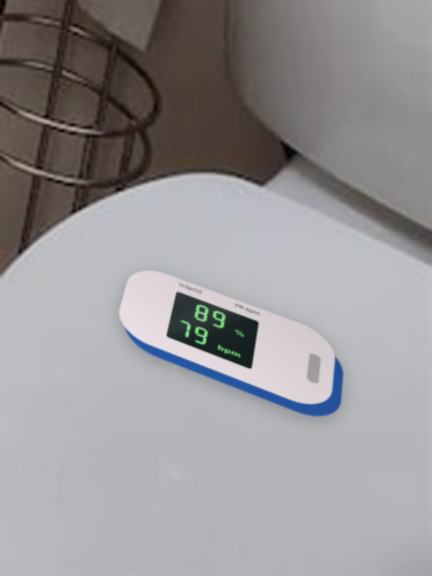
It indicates 79
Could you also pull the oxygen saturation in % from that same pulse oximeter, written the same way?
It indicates 89
